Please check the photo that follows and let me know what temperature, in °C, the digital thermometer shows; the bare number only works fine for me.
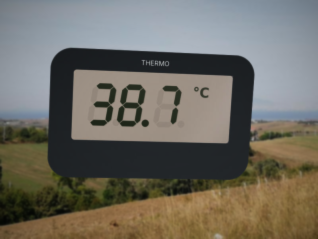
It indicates 38.7
